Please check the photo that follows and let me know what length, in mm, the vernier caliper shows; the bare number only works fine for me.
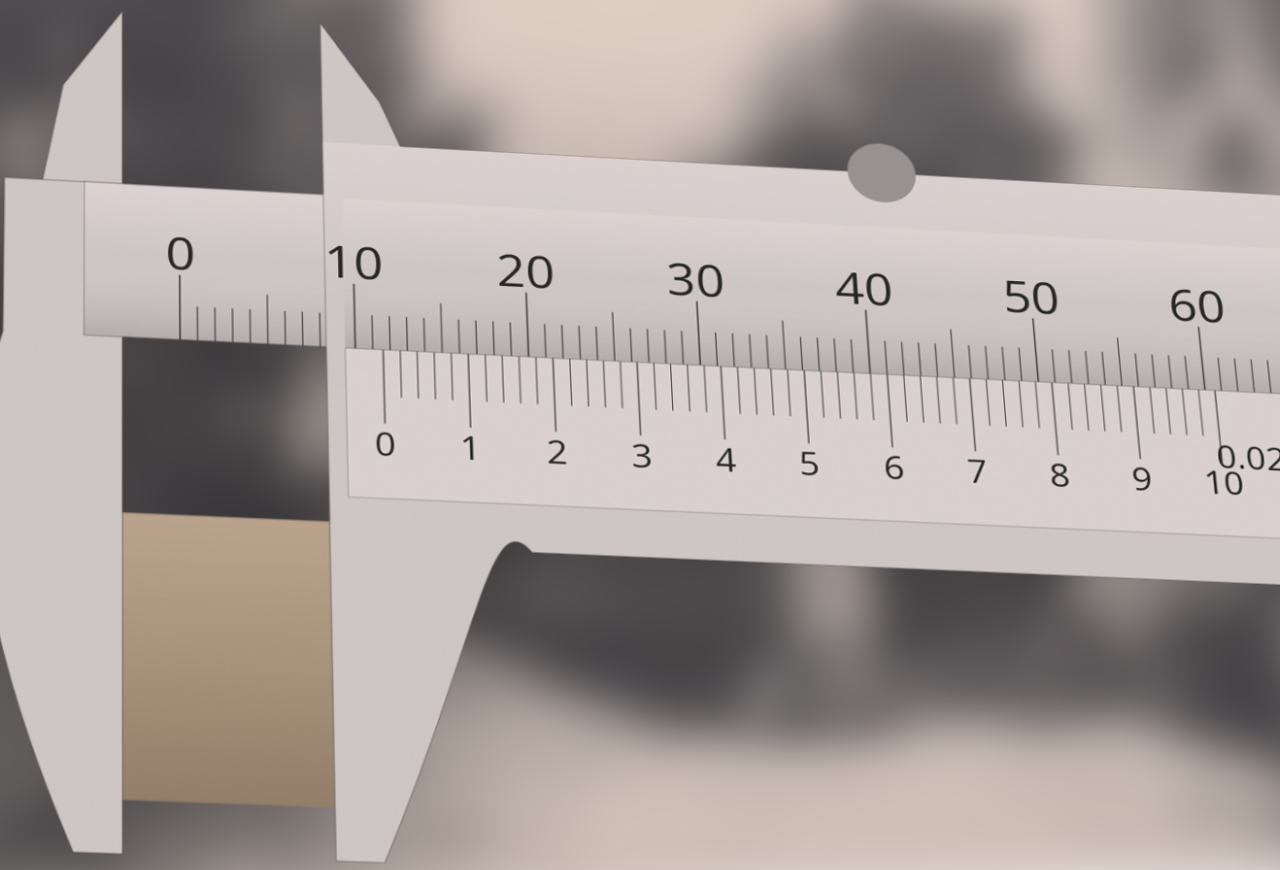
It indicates 11.6
